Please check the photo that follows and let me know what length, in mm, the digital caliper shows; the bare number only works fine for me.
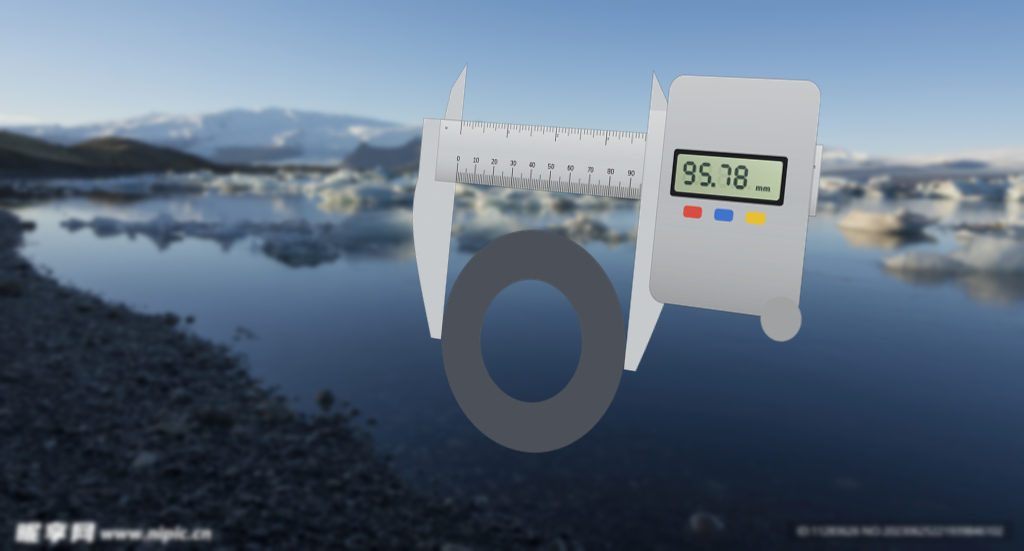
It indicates 95.78
